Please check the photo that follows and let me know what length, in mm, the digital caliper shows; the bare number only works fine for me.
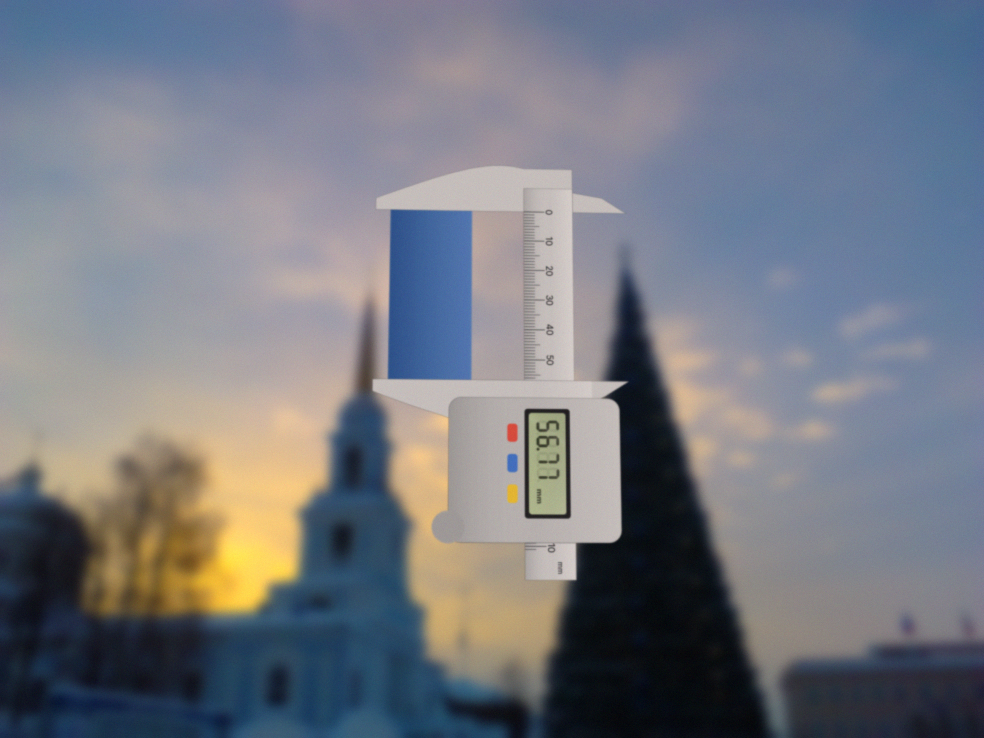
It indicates 56.77
